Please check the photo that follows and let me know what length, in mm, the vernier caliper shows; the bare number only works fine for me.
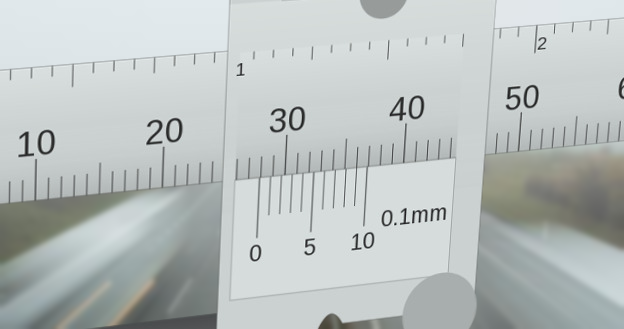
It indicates 27.9
